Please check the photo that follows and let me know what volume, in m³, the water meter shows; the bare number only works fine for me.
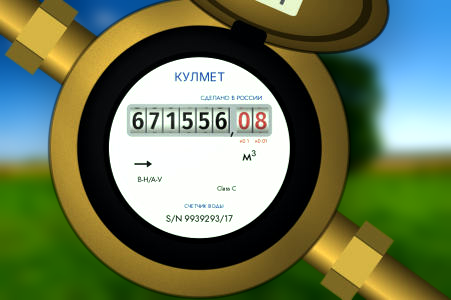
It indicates 671556.08
